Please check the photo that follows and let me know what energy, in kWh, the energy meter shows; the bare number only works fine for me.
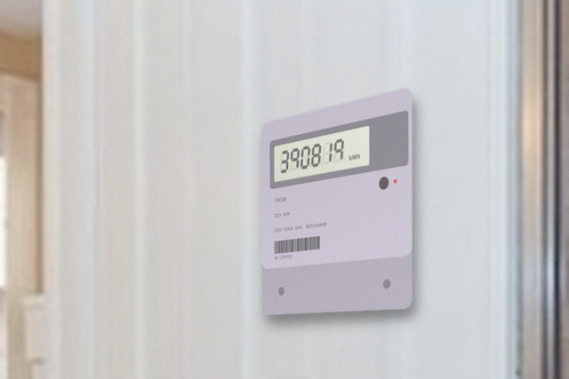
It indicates 390819
